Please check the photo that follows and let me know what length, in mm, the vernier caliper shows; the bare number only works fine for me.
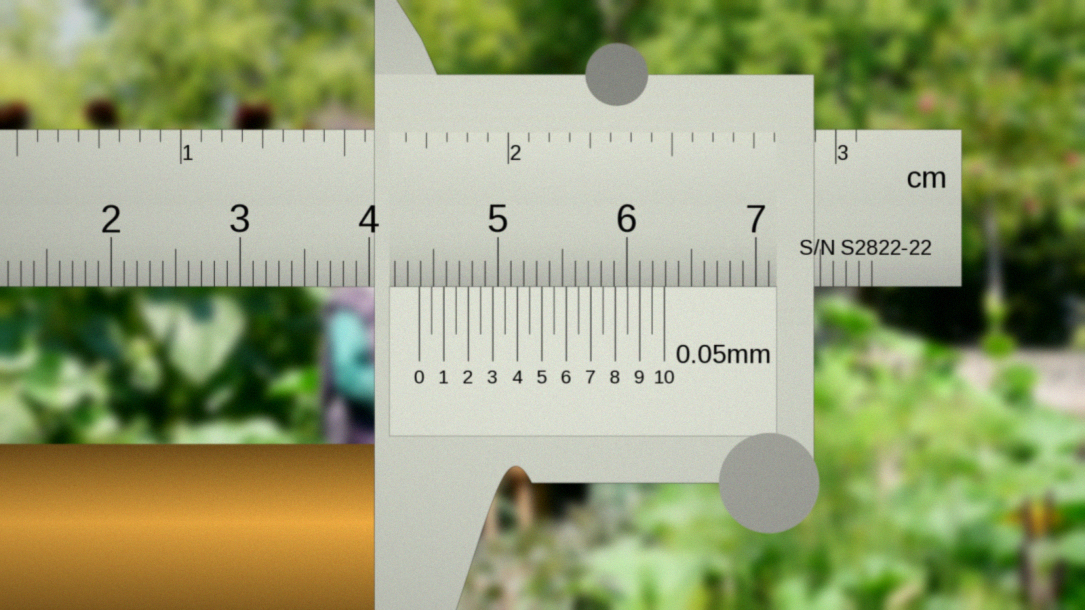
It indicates 43.9
